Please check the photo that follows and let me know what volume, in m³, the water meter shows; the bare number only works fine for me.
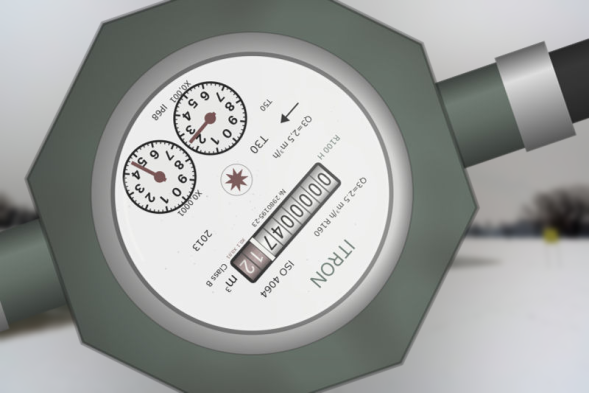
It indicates 47.1224
